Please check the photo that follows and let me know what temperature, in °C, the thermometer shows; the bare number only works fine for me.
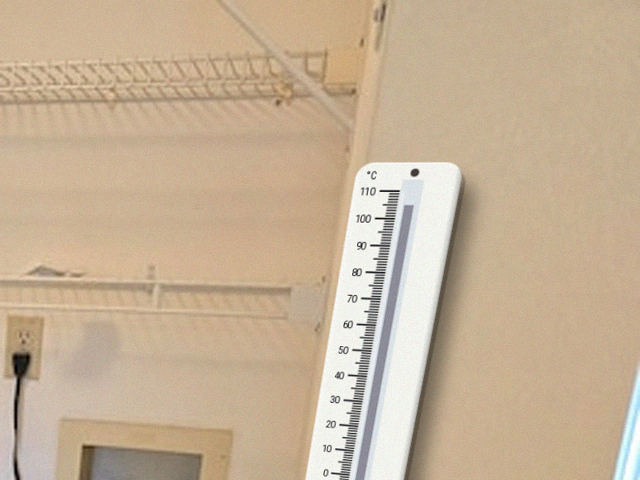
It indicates 105
